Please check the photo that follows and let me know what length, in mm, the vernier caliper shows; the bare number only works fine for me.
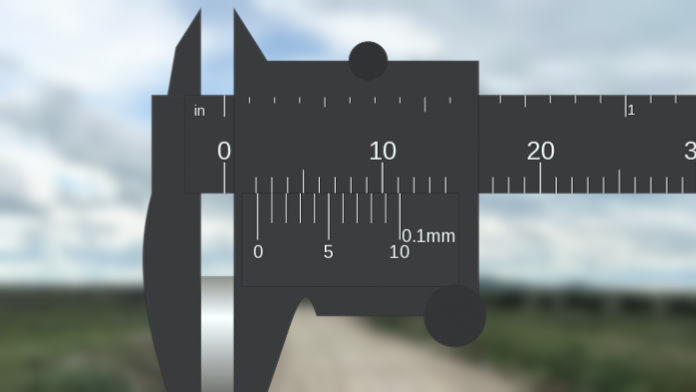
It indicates 2.1
